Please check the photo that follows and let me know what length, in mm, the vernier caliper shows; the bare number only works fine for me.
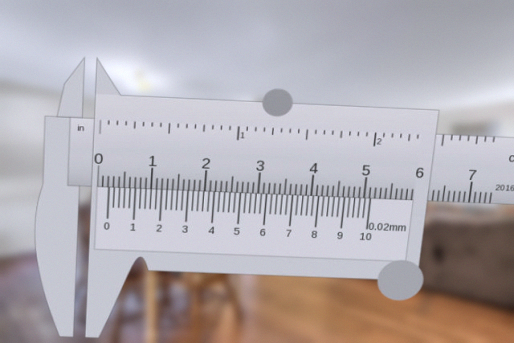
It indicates 2.2
